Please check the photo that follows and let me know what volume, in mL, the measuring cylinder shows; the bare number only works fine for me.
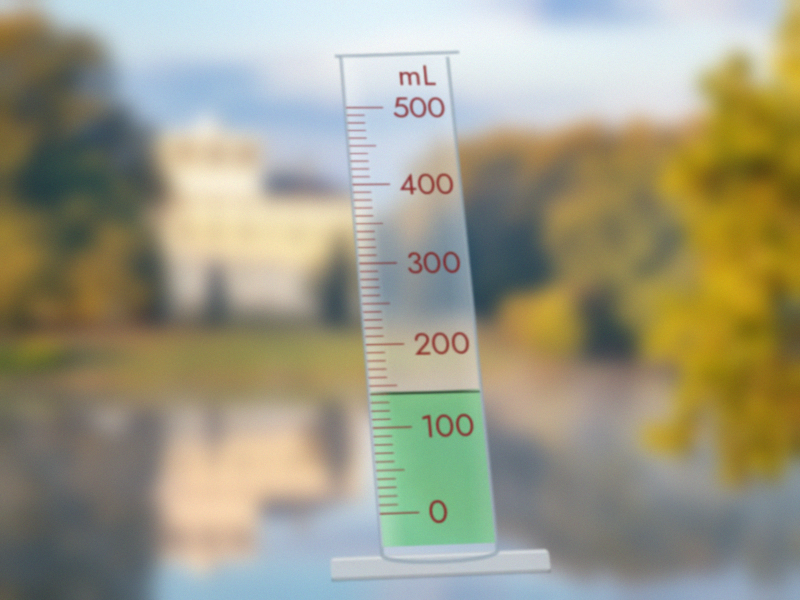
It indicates 140
